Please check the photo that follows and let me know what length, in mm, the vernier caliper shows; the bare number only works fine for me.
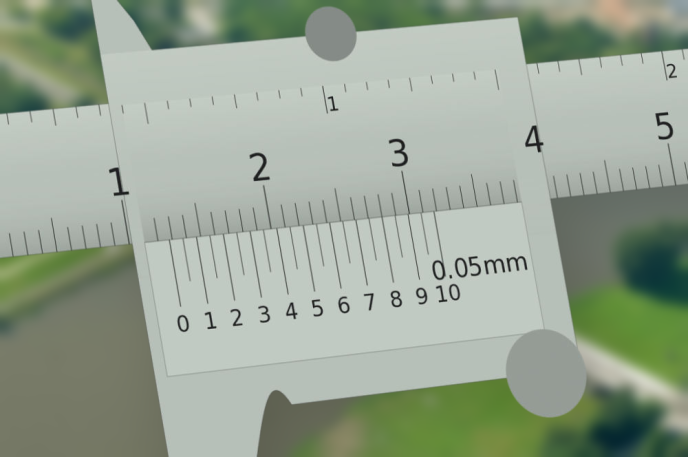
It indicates 12.8
